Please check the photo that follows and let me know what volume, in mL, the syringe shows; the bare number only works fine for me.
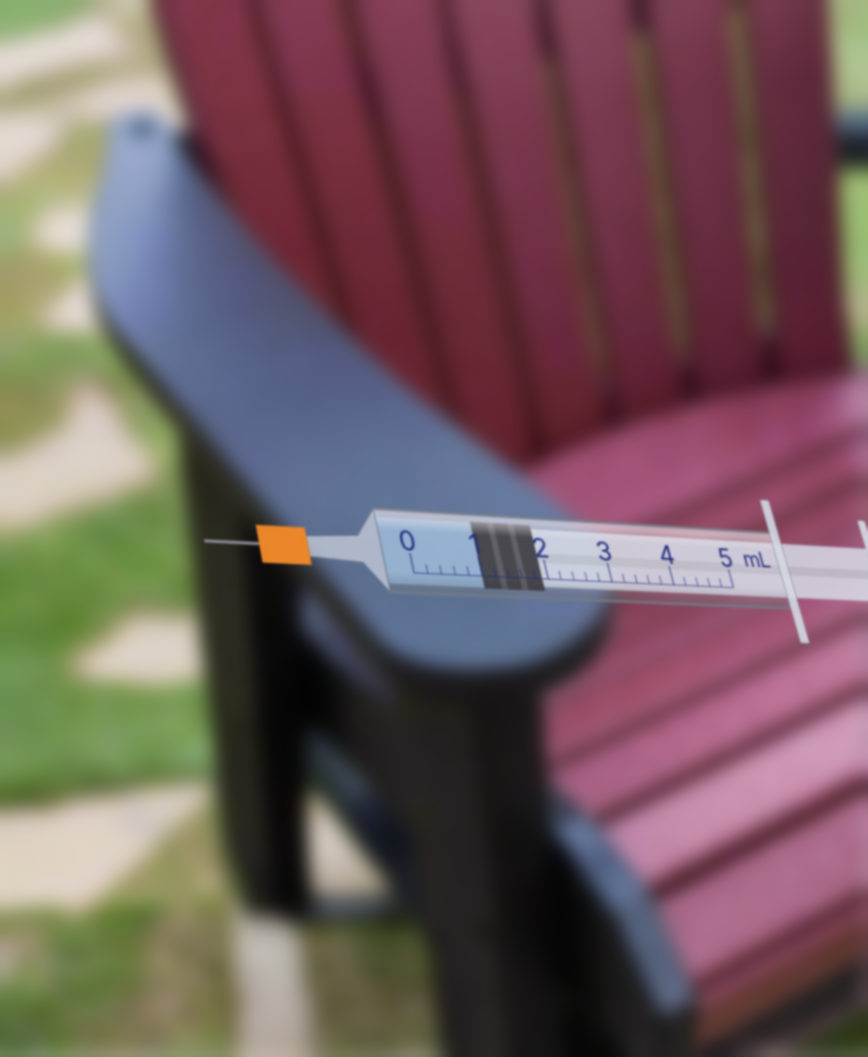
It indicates 1
